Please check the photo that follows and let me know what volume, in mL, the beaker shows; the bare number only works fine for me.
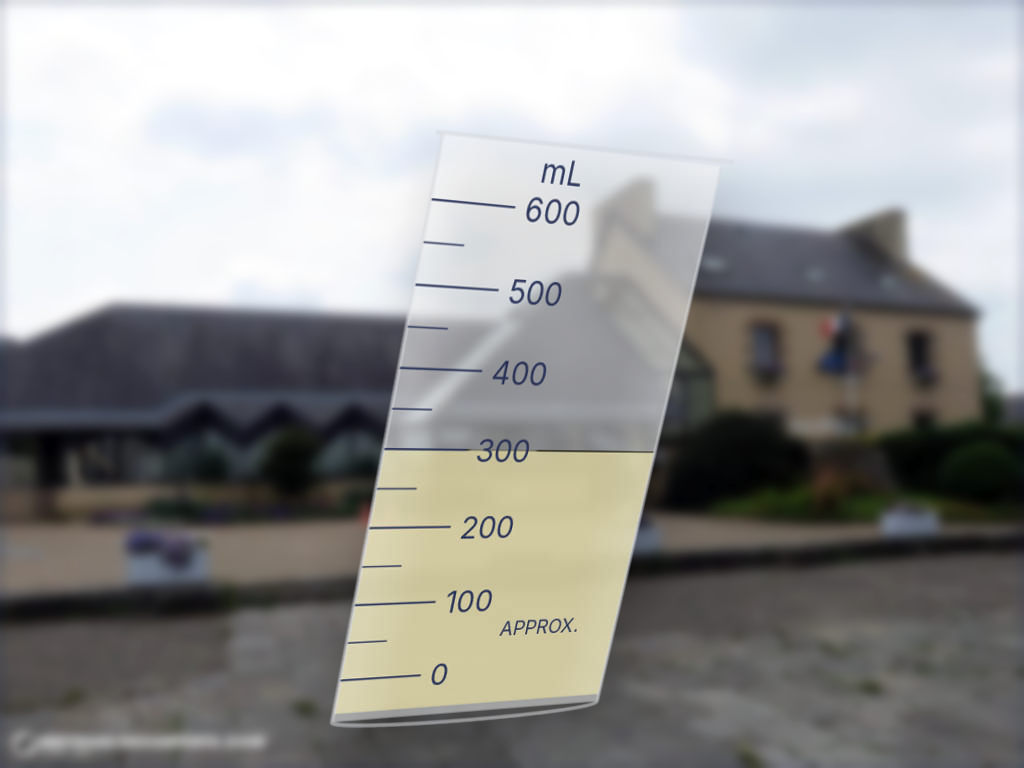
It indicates 300
